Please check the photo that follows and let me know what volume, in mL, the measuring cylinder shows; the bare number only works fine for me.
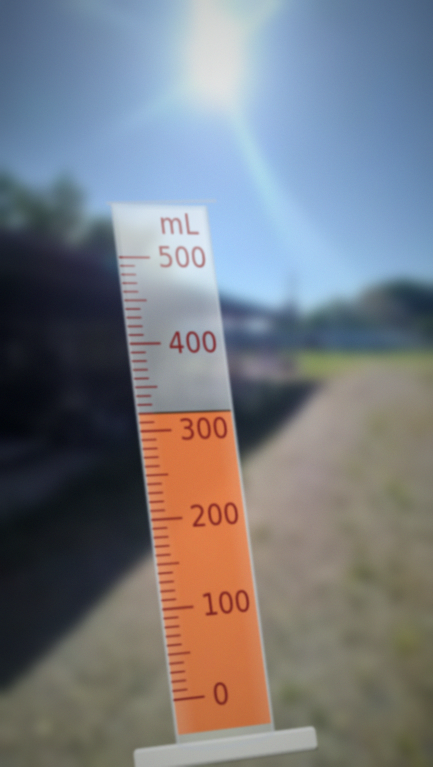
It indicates 320
